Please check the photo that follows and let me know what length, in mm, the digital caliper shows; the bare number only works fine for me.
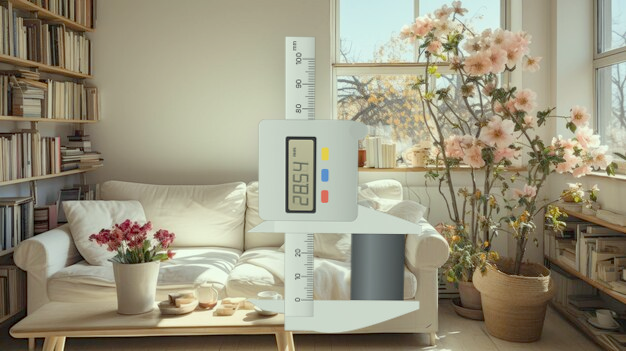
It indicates 28.54
